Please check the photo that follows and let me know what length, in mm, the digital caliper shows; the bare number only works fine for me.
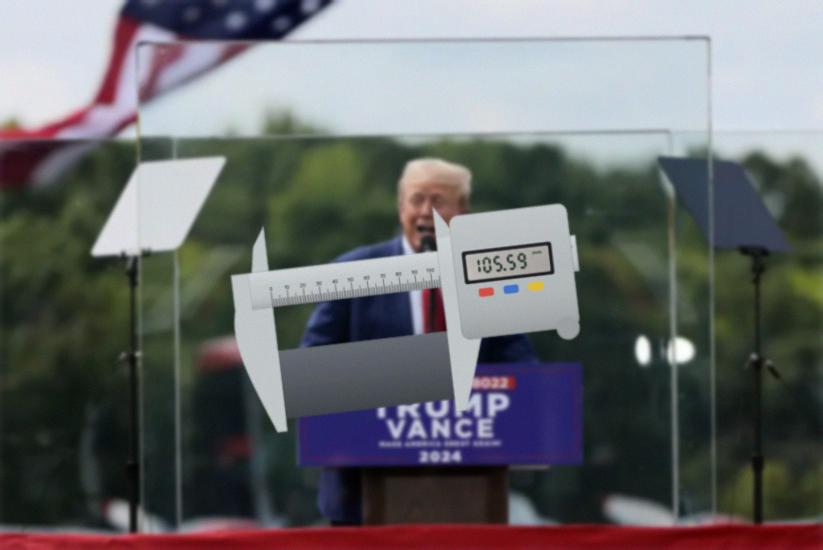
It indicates 105.59
